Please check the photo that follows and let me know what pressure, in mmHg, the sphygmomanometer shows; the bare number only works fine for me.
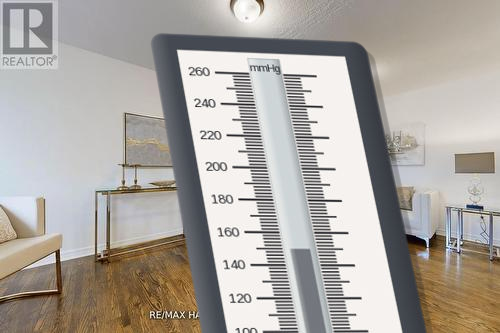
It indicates 150
